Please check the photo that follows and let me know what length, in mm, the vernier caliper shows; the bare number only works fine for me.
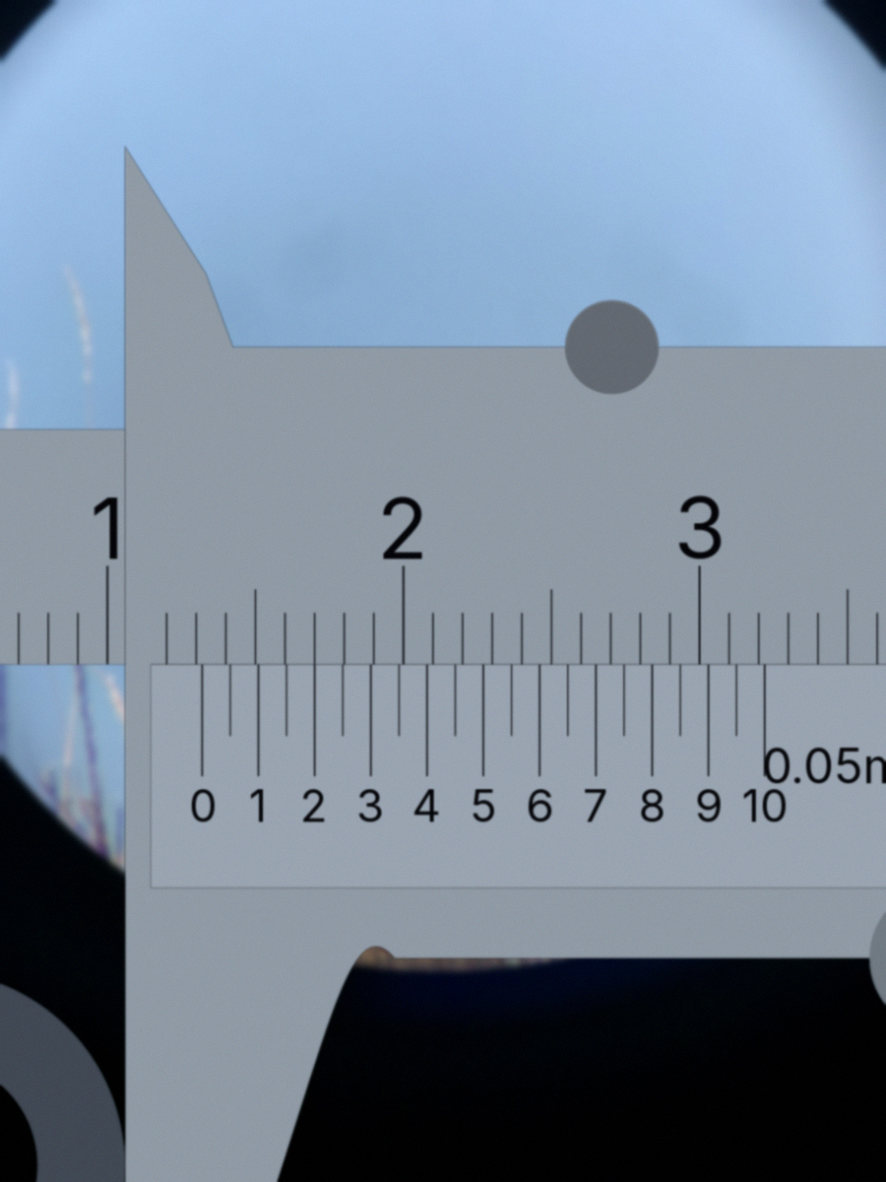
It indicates 13.20
